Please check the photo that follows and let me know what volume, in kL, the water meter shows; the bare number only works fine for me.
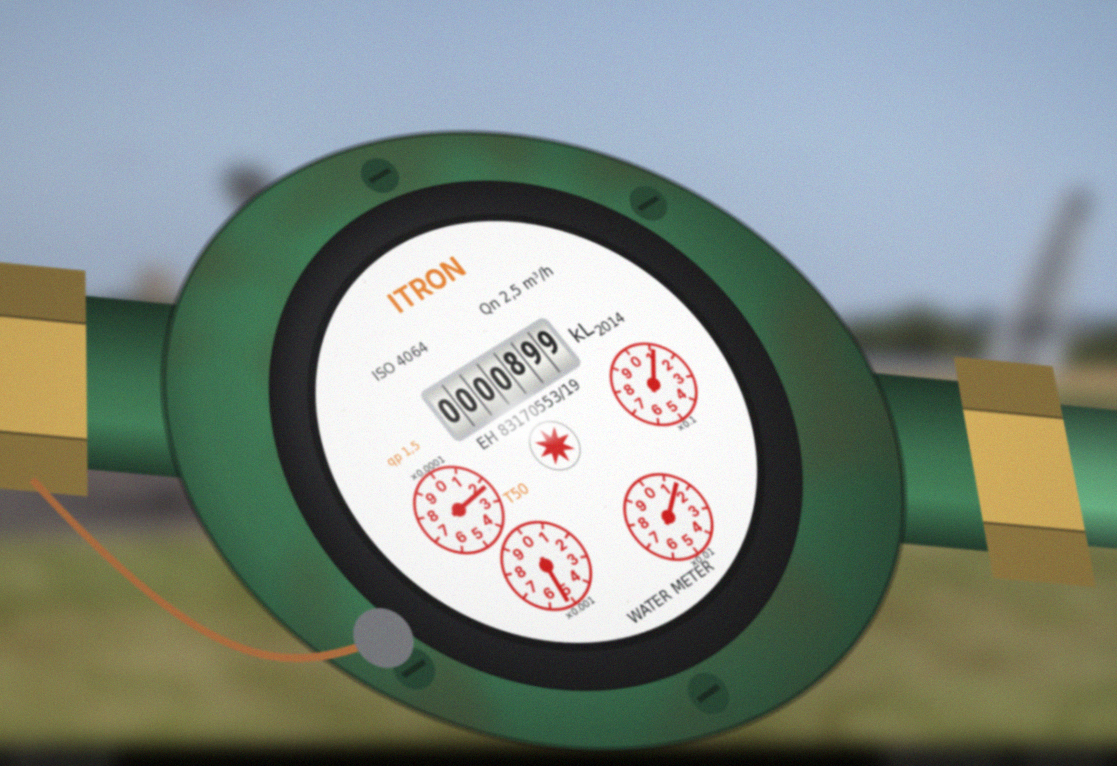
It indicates 899.1152
